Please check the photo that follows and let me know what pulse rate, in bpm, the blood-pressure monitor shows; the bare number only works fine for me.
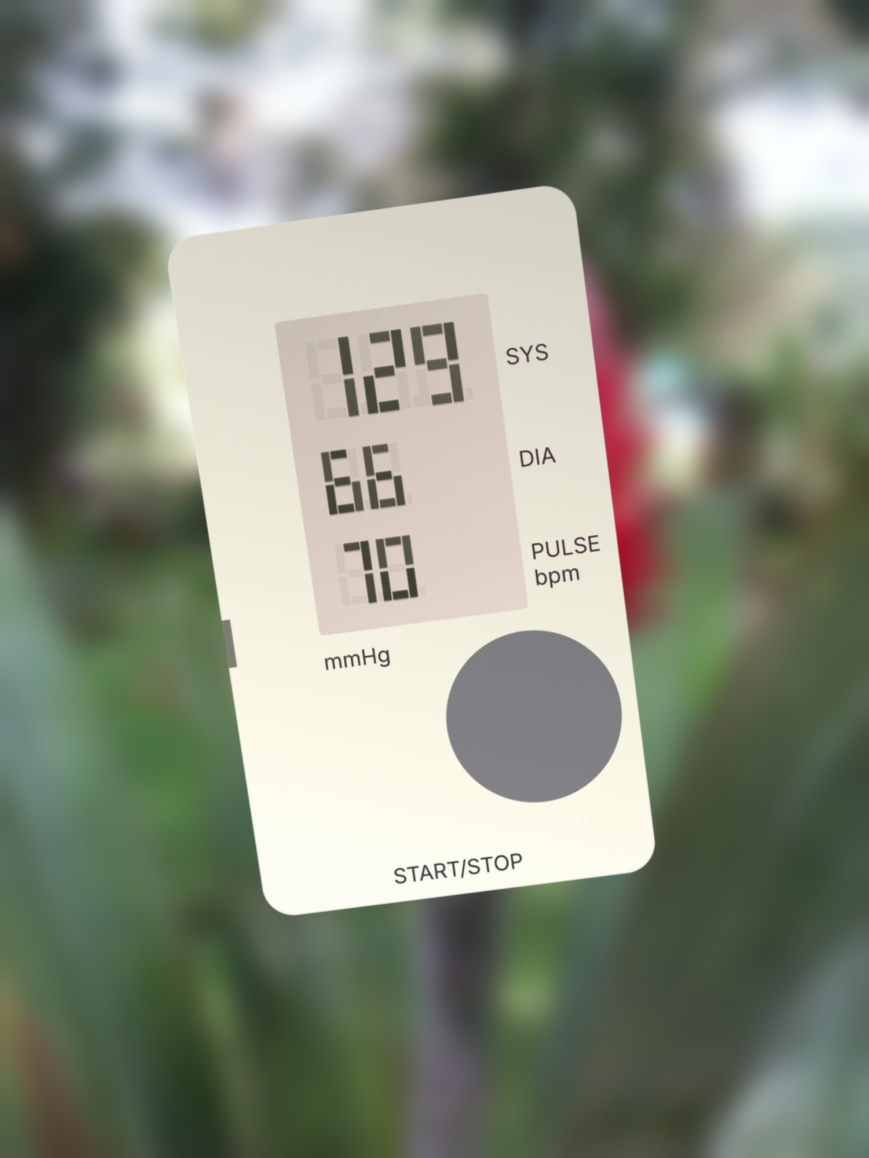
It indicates 70
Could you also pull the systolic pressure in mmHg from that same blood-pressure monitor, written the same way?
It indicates 129
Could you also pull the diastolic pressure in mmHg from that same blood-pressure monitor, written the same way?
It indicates 66
